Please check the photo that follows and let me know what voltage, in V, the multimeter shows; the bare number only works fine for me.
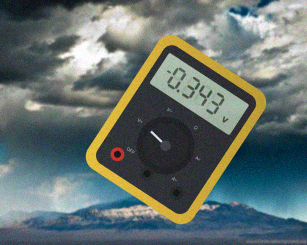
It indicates -0.343
